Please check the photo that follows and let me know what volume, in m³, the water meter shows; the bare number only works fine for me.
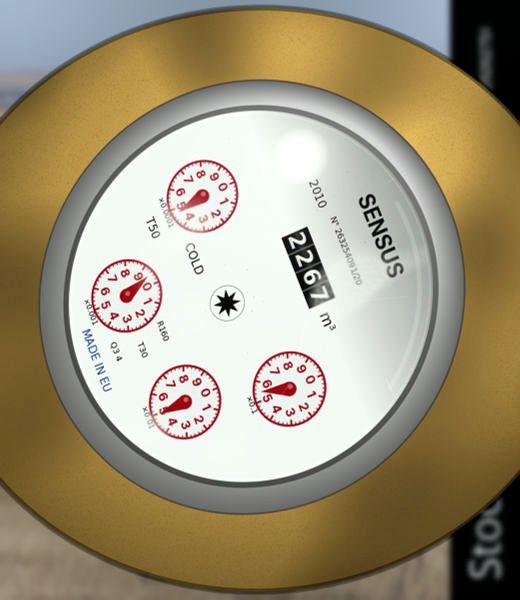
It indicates 2267.5494
